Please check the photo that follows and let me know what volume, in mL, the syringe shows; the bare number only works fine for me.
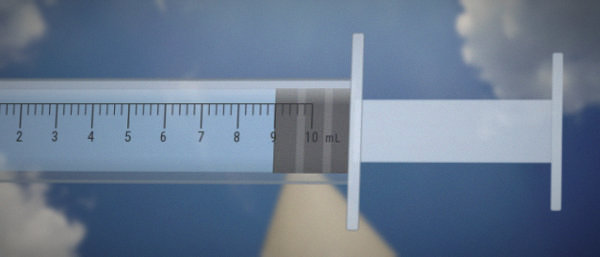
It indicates 9
